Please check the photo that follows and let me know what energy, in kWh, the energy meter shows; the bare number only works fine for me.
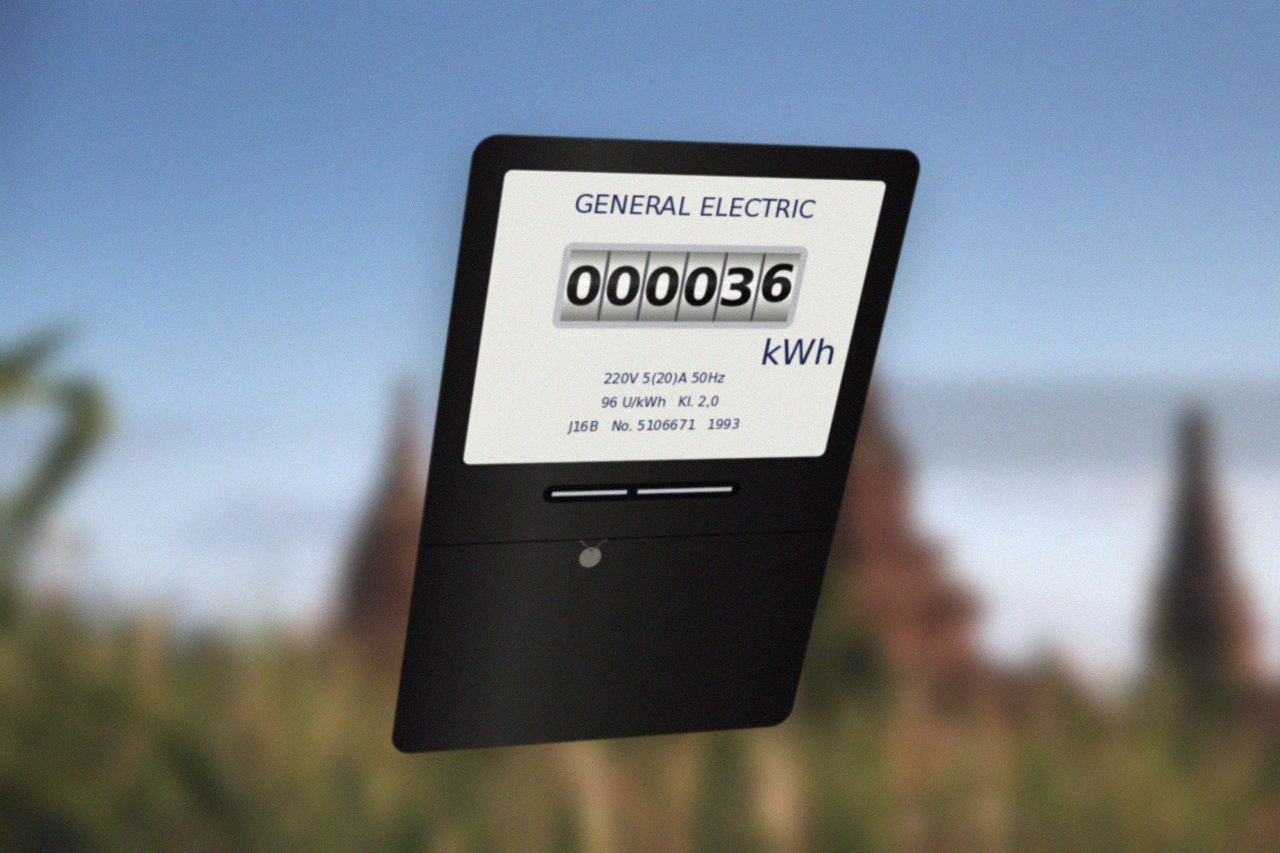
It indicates 36
